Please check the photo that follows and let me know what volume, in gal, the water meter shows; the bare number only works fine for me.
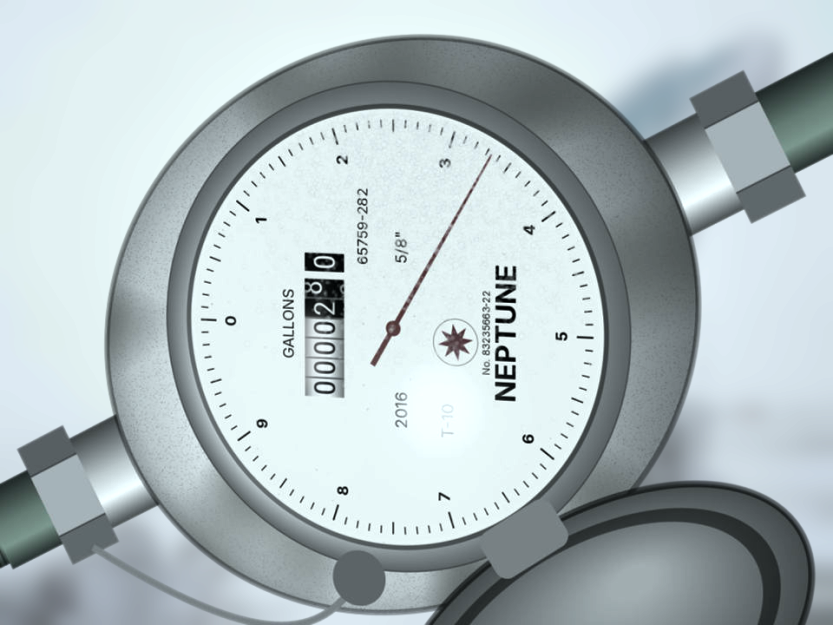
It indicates 283.3
